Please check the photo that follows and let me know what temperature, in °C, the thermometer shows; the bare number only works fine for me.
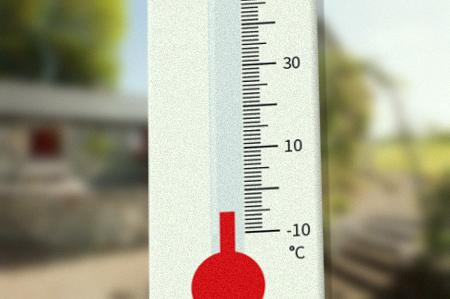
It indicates -5
